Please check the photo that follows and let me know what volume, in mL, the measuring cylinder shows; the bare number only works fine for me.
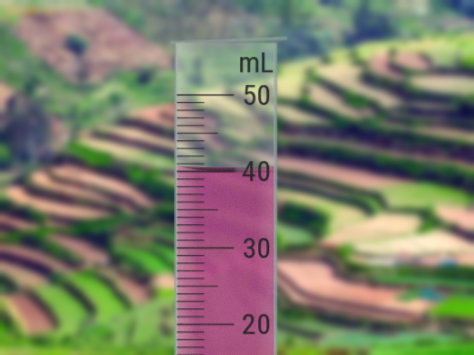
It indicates 40
